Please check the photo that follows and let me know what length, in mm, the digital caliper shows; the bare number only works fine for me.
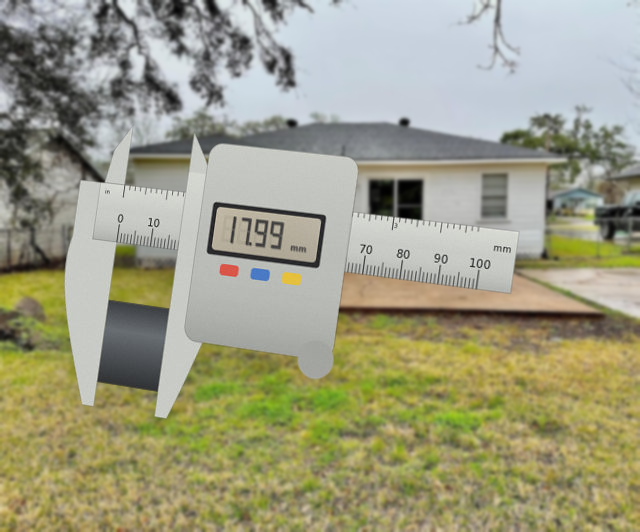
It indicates 17.99
